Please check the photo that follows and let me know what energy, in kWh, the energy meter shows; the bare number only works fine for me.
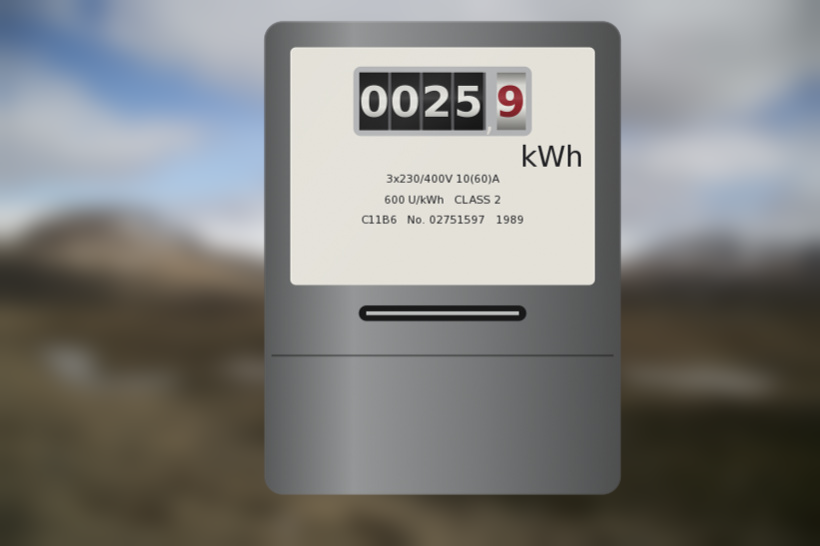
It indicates 25.9
